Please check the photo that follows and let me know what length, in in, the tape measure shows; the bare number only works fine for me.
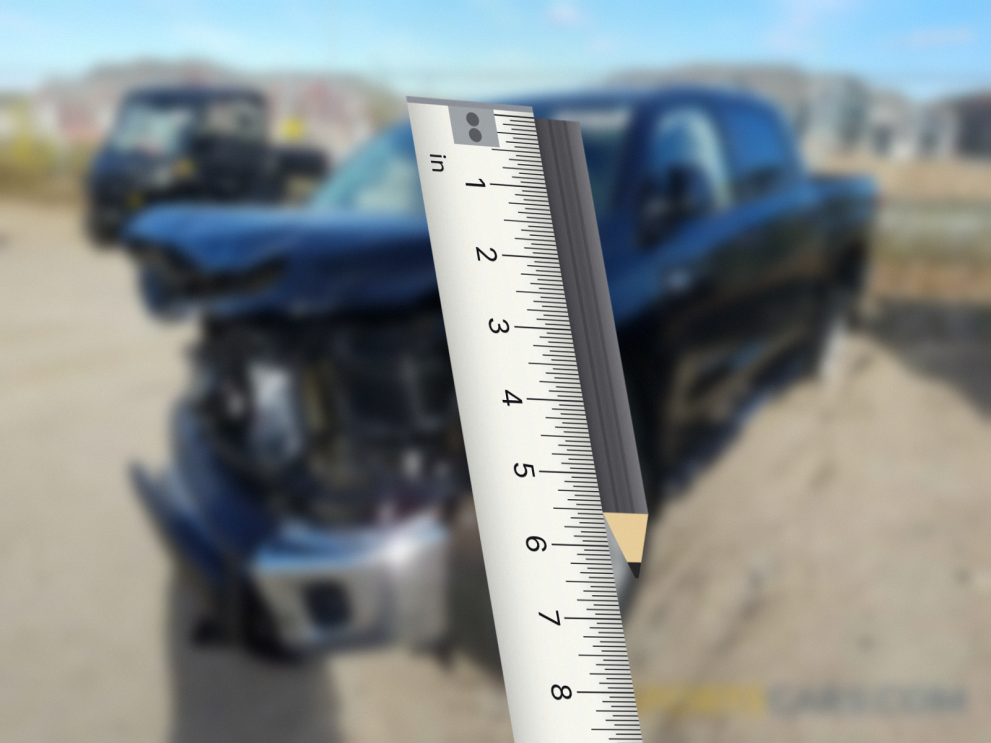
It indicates 6.4375
